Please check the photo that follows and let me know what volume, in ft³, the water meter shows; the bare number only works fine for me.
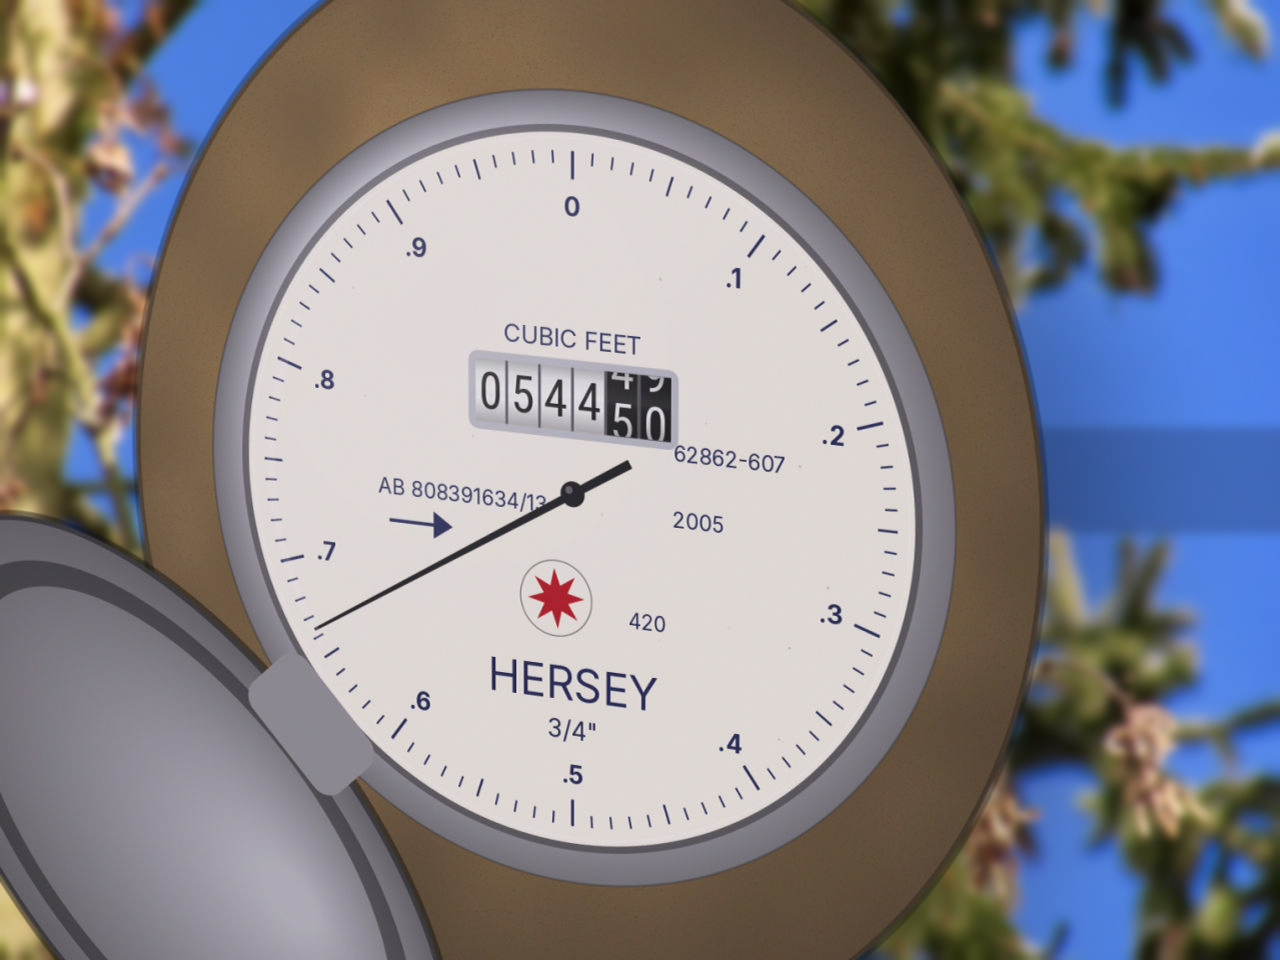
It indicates 54449.66
